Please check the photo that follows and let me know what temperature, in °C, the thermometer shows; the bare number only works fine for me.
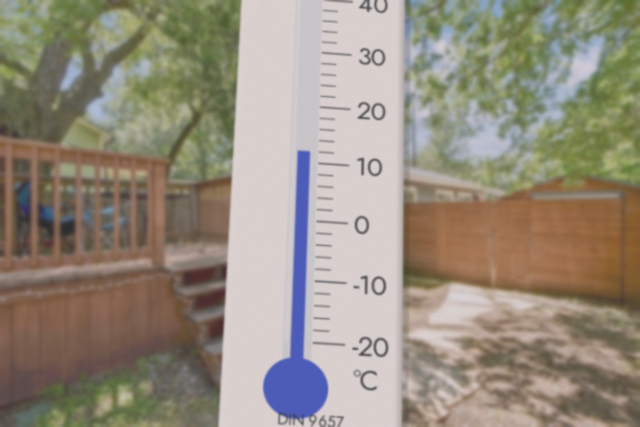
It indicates 12
